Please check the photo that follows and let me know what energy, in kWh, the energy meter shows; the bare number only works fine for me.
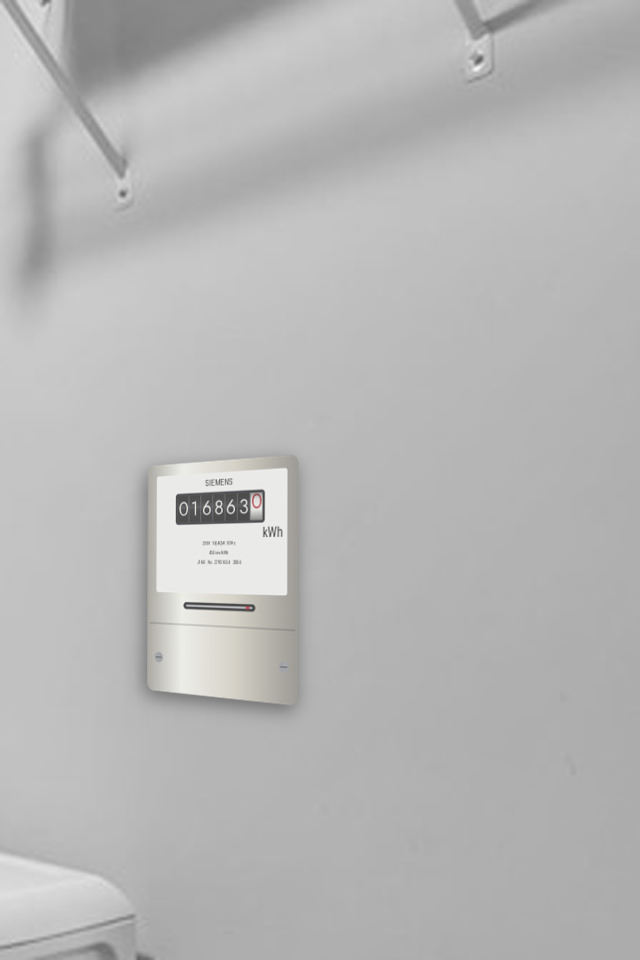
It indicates 16863.0
